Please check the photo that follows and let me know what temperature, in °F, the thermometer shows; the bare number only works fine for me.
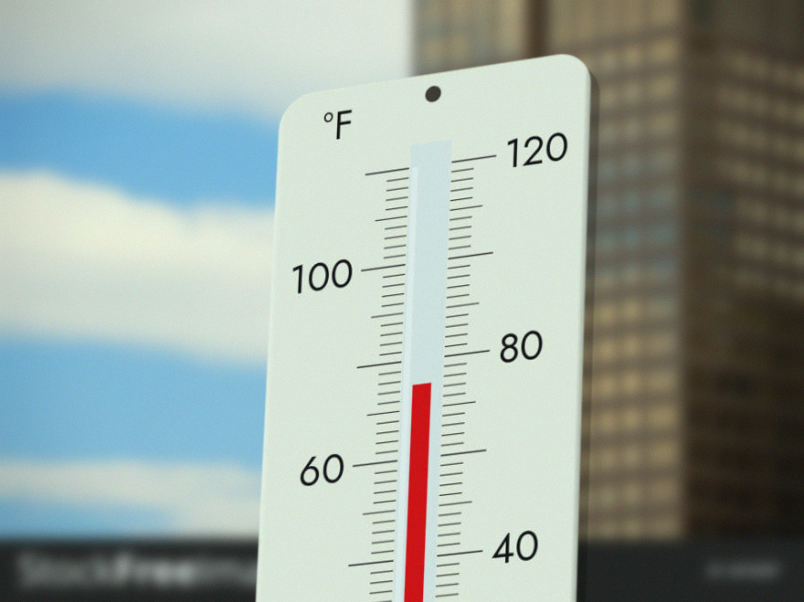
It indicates 75
